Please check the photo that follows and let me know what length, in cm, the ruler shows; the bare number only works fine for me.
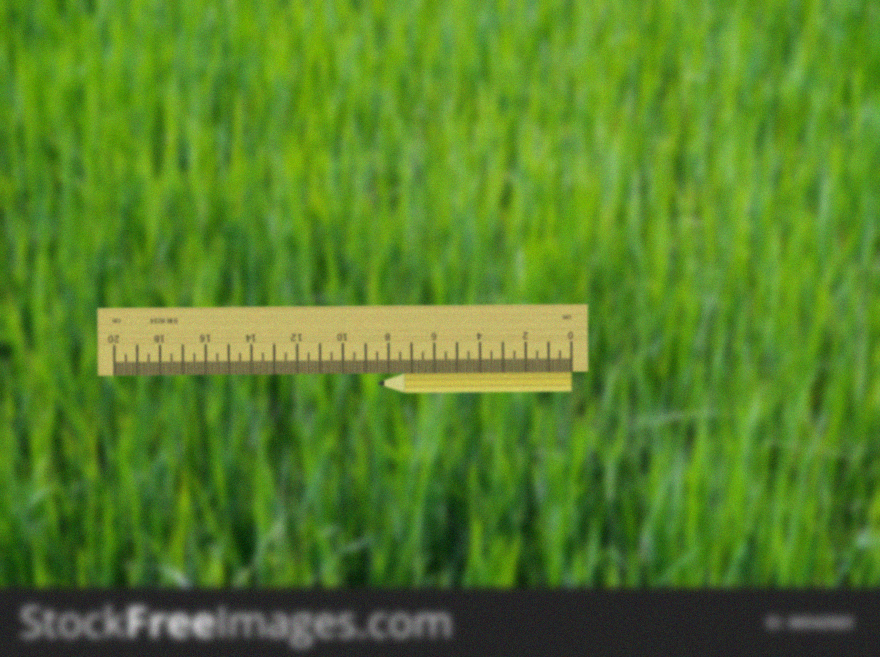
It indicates 8.5
